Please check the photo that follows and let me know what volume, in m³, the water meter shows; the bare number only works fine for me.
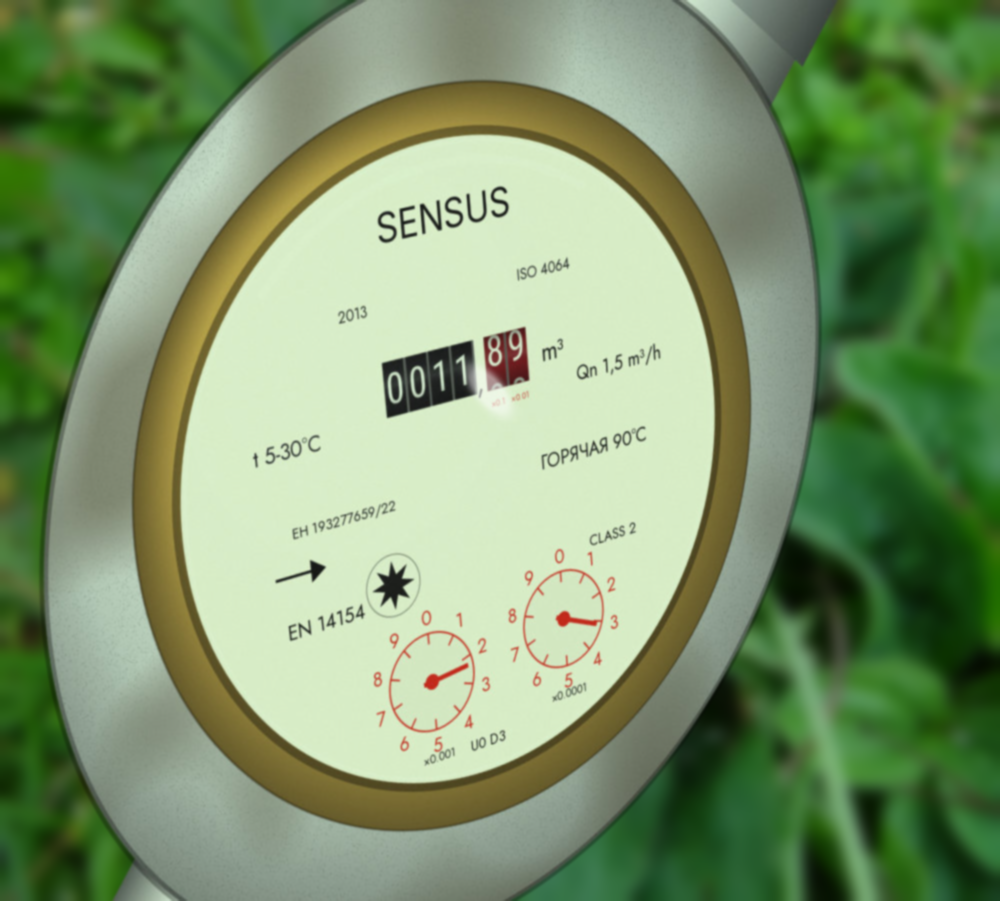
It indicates 11.8923
